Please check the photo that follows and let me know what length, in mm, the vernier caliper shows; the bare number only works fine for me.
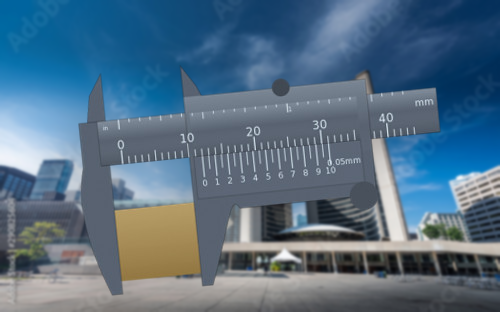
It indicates 12.0
